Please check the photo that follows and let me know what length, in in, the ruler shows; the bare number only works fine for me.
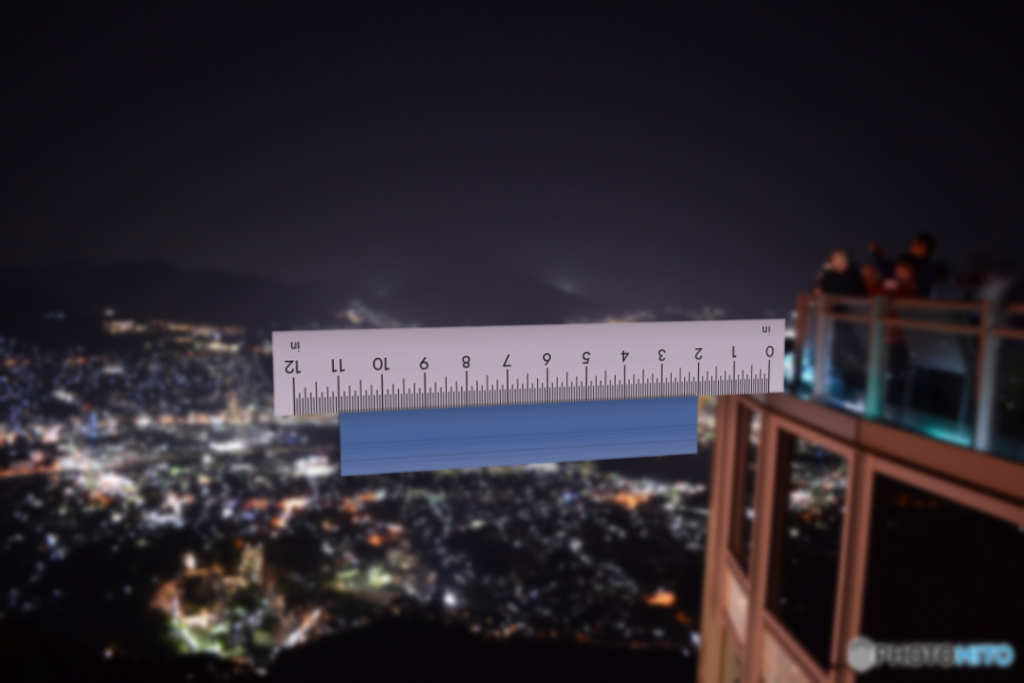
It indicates 9
